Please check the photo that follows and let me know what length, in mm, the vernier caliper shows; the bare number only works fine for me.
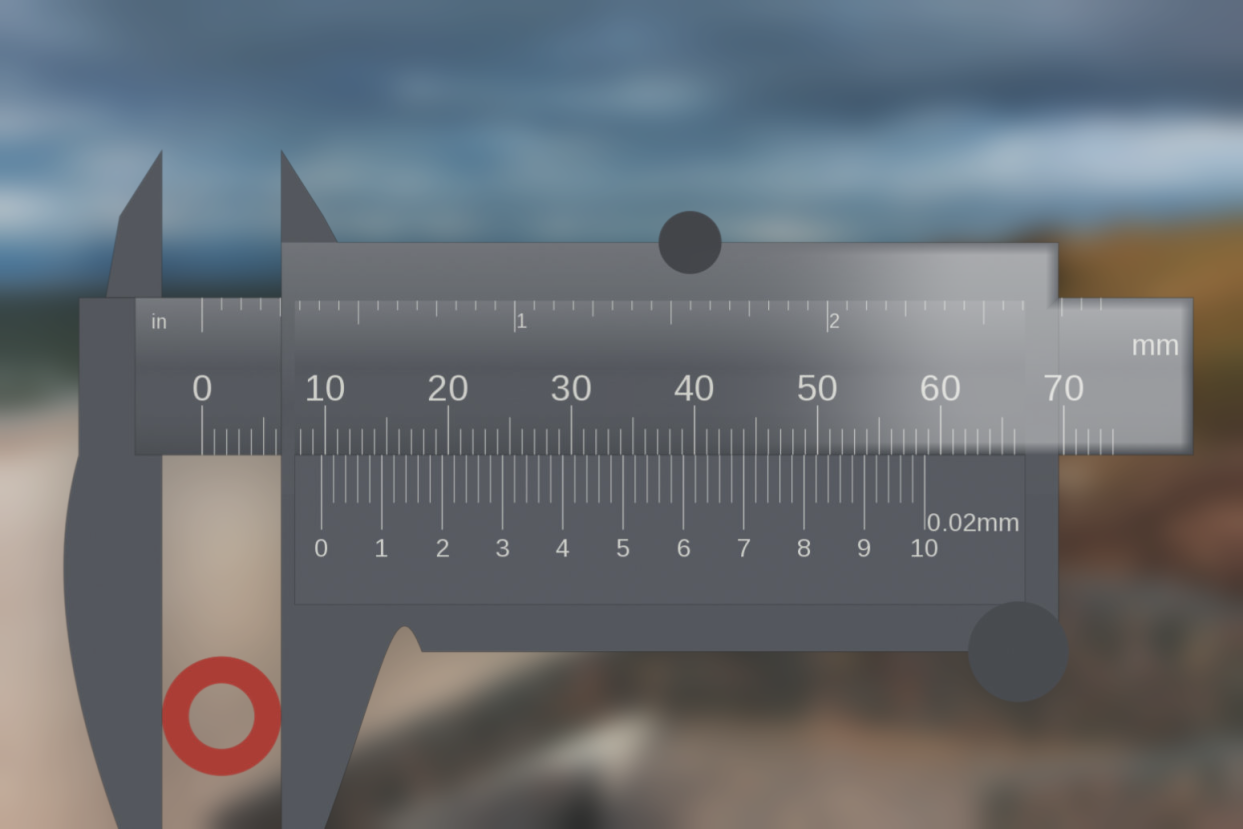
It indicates 9.7
